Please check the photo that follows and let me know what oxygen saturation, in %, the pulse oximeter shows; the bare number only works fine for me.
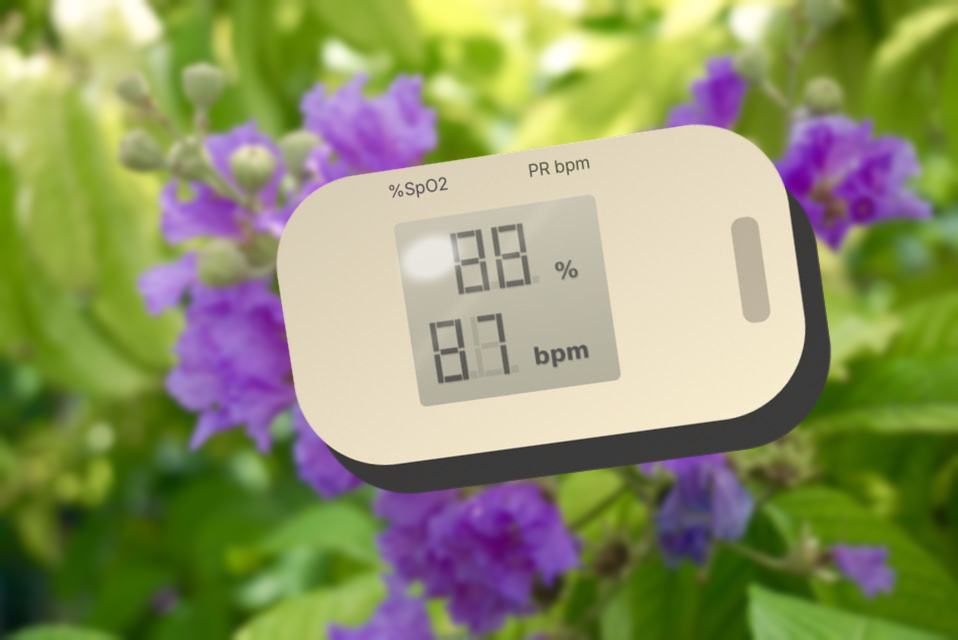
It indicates 88
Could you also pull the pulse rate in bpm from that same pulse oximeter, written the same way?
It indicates 87
